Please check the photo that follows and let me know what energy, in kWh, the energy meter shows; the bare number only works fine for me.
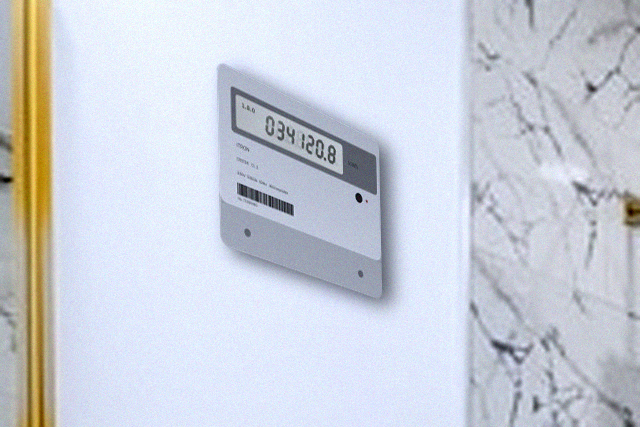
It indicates 34120.8
